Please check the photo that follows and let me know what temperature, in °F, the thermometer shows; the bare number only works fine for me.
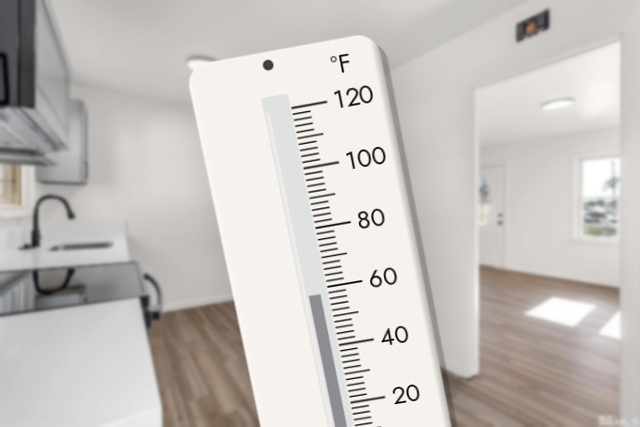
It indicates 58
